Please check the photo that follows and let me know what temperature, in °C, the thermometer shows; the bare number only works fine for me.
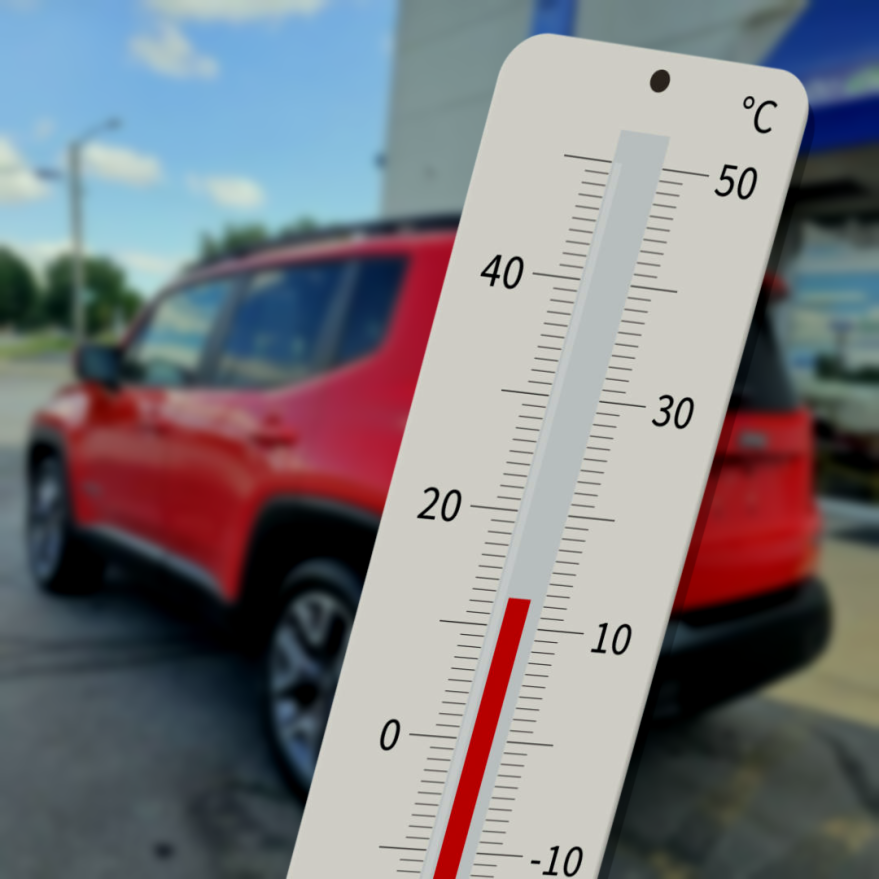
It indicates 12.5
